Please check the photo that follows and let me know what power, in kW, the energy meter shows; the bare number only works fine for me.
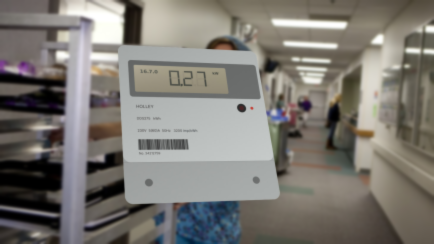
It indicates 0.27
